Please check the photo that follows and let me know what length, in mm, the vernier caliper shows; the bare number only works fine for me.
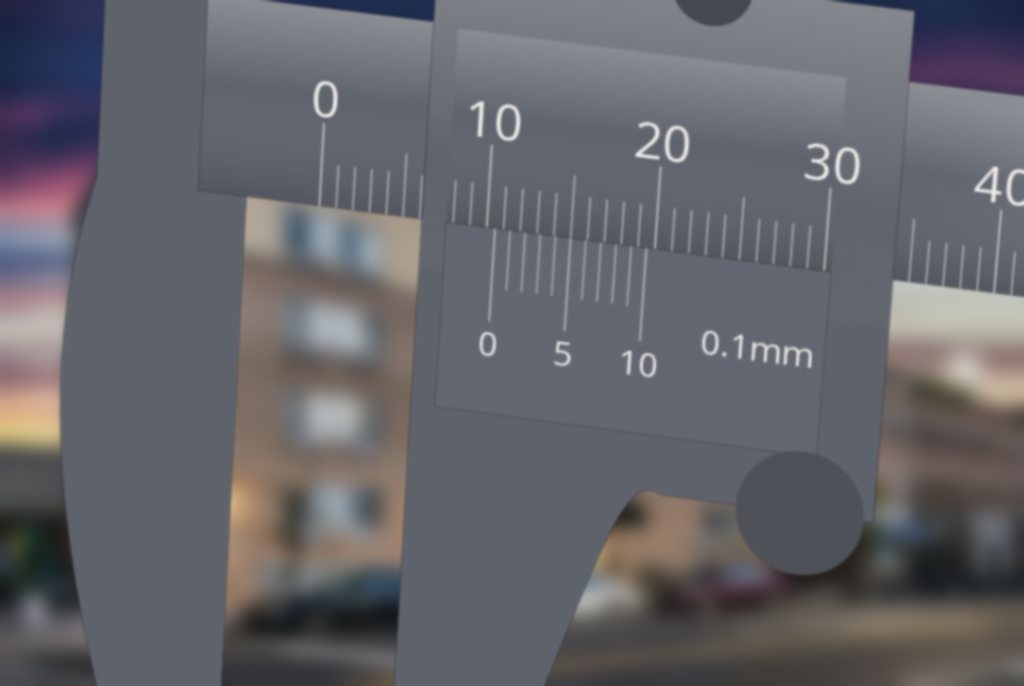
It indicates 10.5
